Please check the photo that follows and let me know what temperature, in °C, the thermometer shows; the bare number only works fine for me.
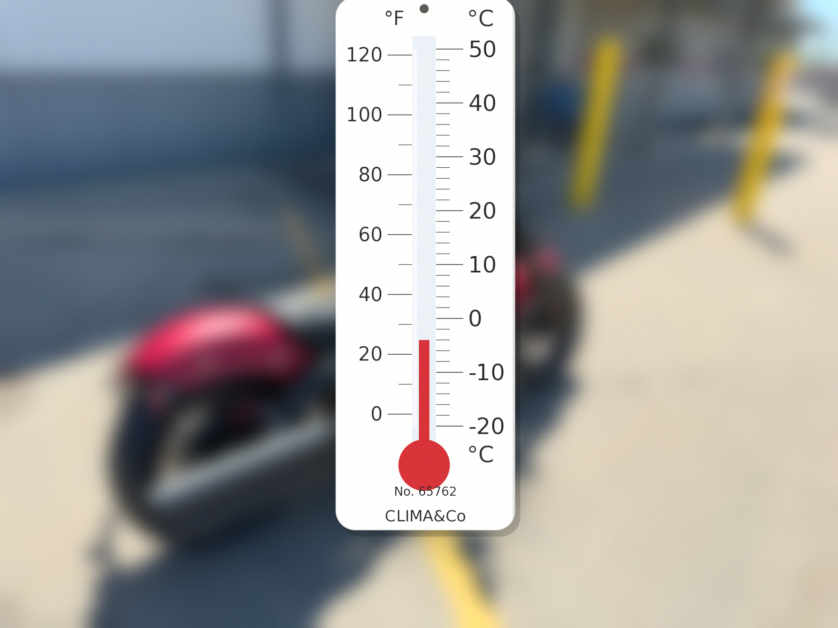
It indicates -4
